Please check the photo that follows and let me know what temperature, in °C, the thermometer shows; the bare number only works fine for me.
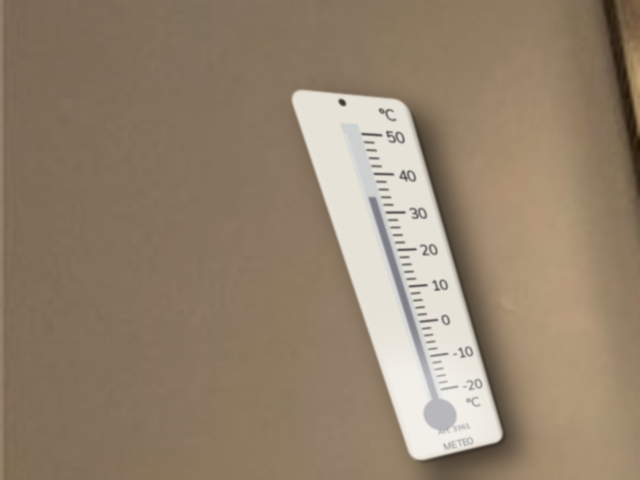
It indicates 34
